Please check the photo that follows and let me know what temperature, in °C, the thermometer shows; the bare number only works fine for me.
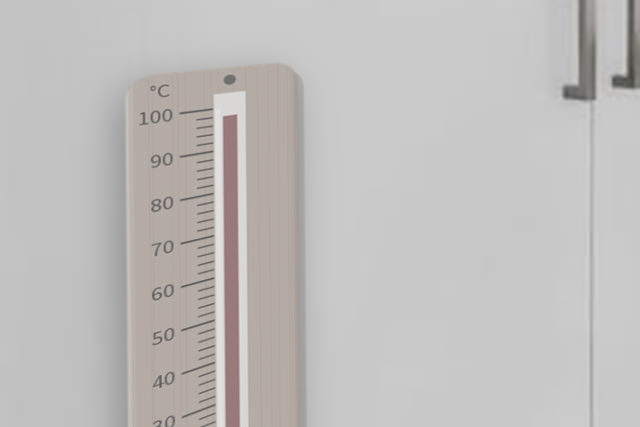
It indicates 98
